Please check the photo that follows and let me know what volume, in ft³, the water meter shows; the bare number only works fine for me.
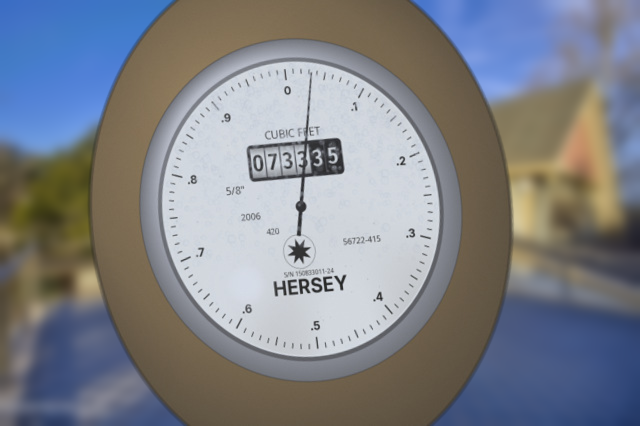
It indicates 73335.03
